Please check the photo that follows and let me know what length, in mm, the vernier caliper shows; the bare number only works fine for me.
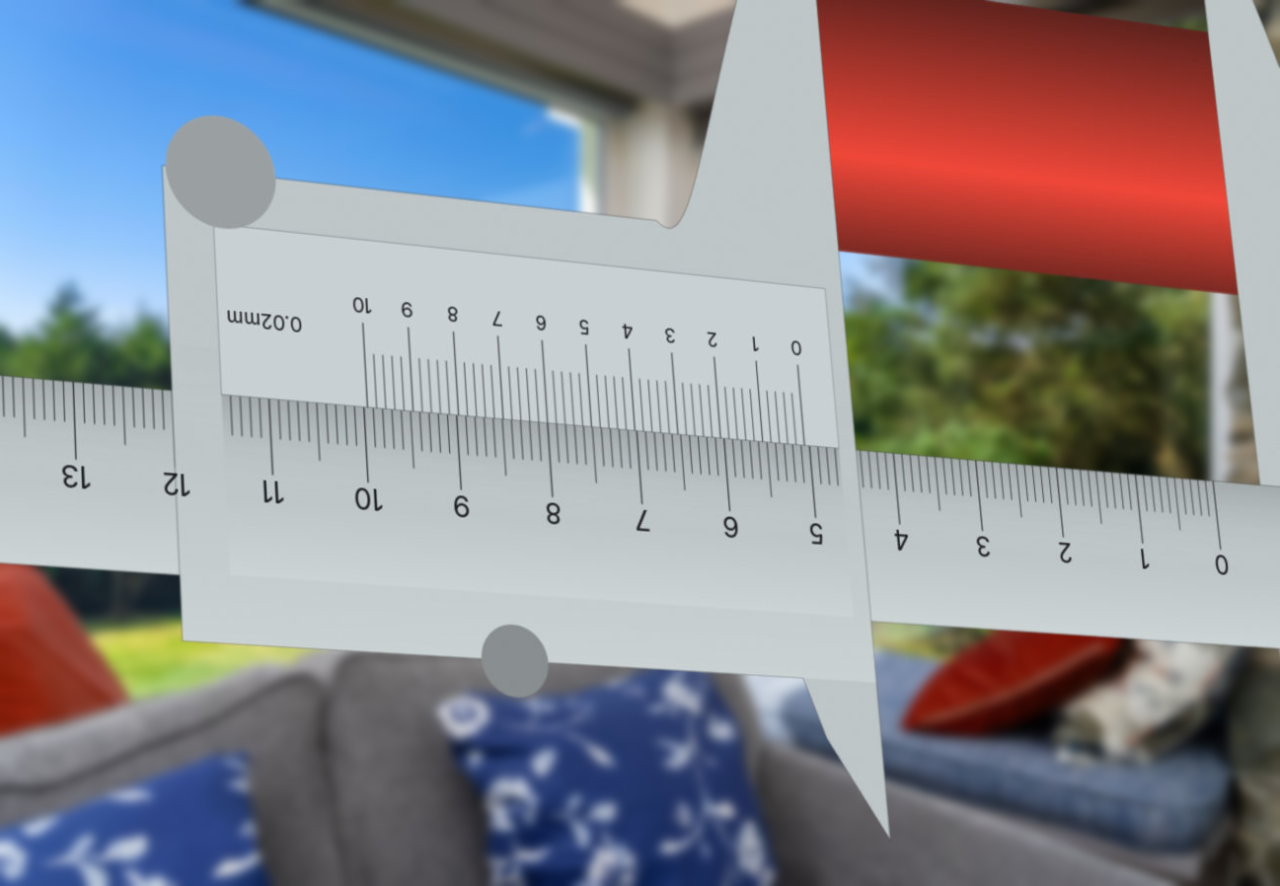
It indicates 50.6
